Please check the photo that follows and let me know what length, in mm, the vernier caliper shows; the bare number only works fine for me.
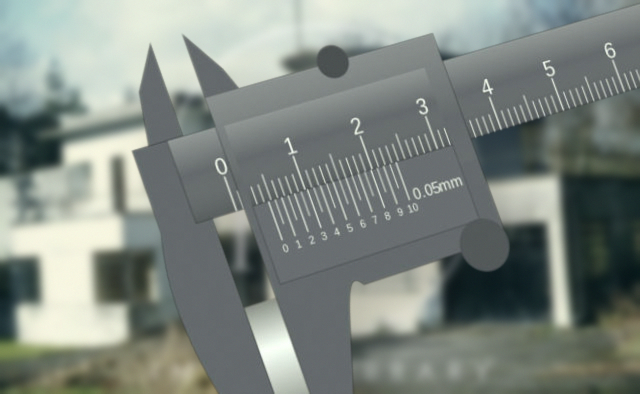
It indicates 4.6
